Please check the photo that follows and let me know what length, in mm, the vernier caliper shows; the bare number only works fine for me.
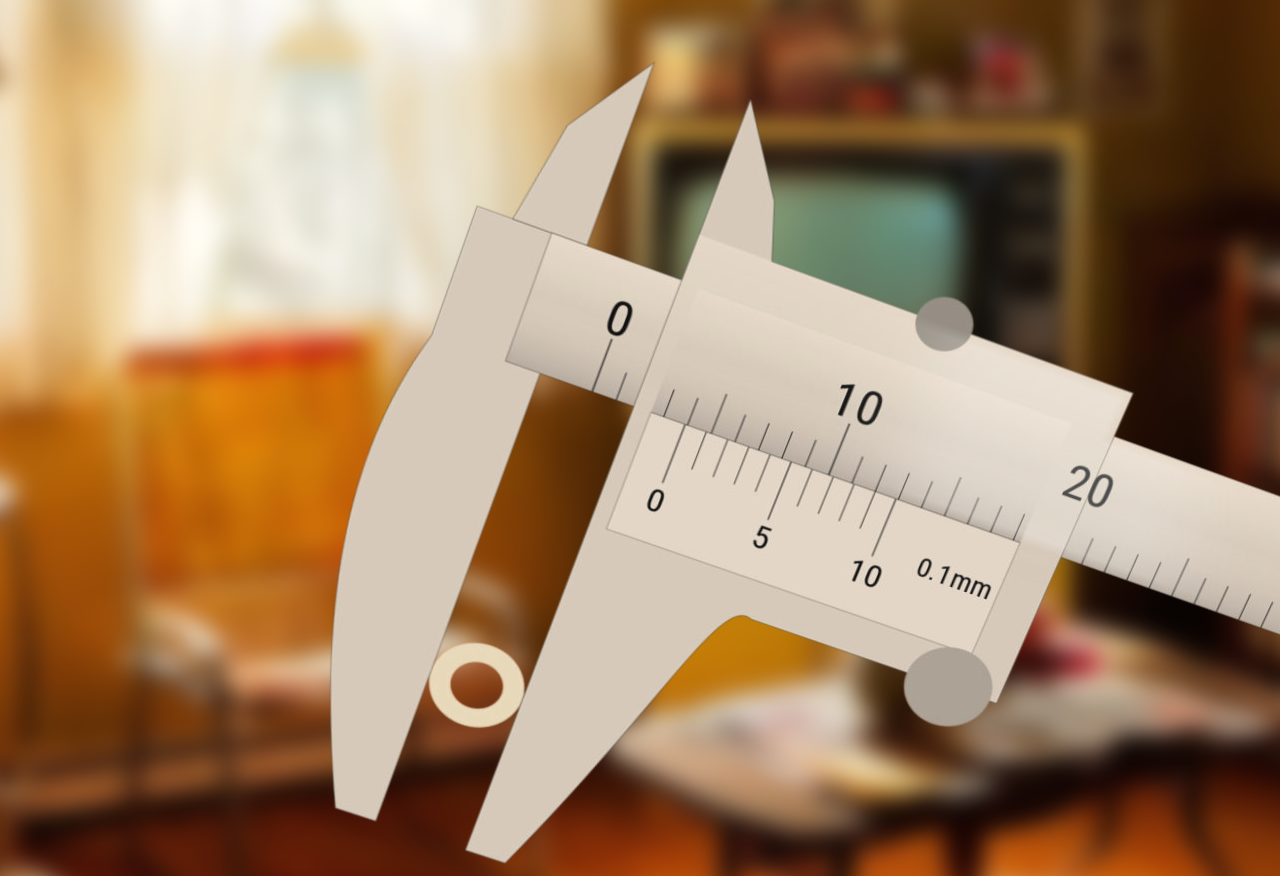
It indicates 3.9
